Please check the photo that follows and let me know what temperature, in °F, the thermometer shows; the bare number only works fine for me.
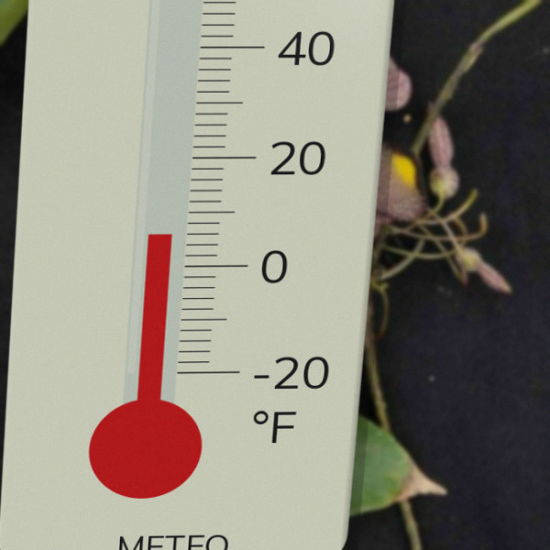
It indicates 6
